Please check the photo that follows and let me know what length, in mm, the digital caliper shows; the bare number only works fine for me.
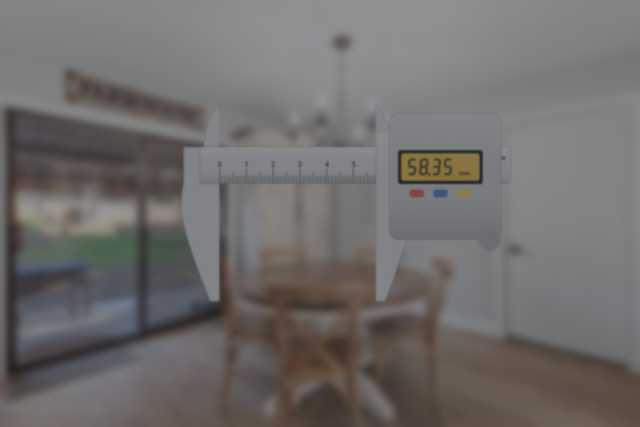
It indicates 58.35
